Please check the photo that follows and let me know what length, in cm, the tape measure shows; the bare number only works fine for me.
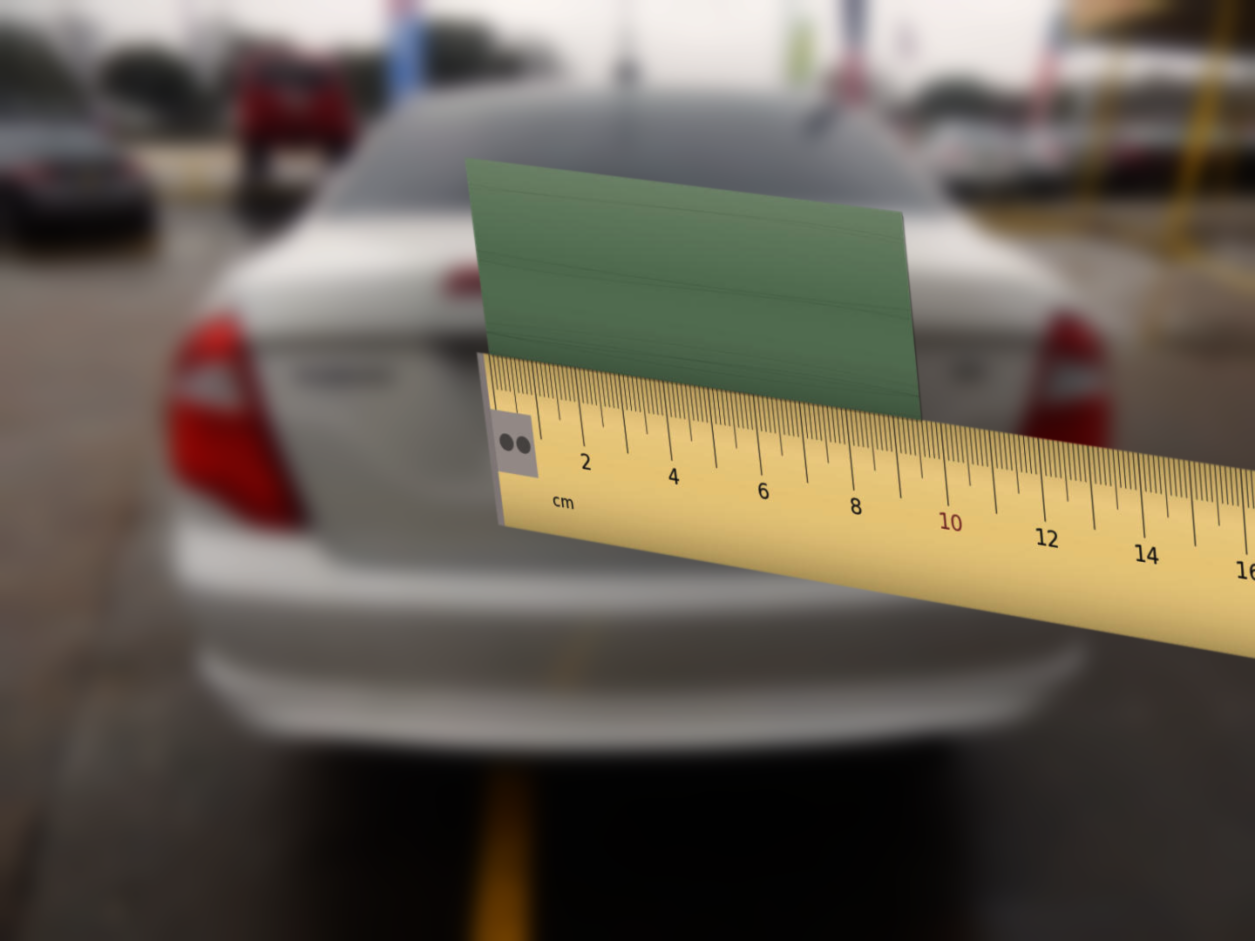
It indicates 9.6
